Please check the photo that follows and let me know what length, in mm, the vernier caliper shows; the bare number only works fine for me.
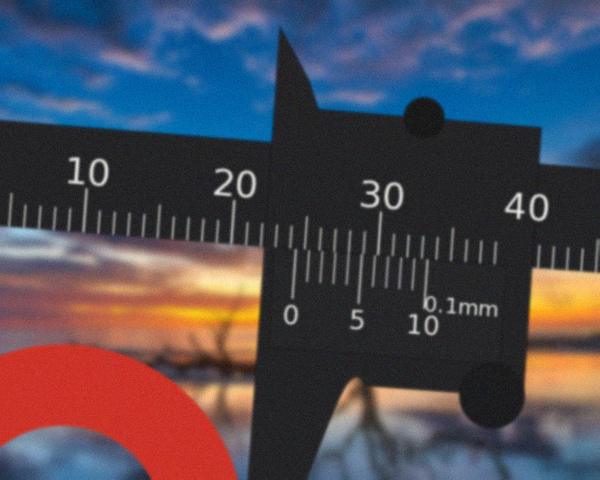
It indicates 24.4
